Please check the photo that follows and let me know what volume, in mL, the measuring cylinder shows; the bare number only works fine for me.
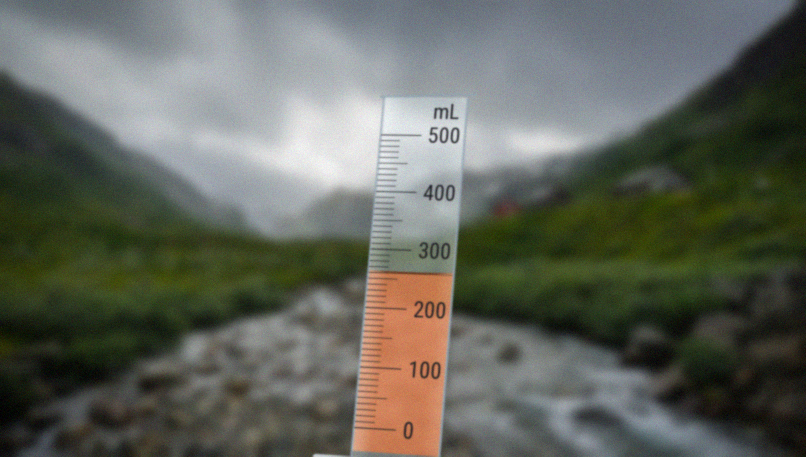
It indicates 260
